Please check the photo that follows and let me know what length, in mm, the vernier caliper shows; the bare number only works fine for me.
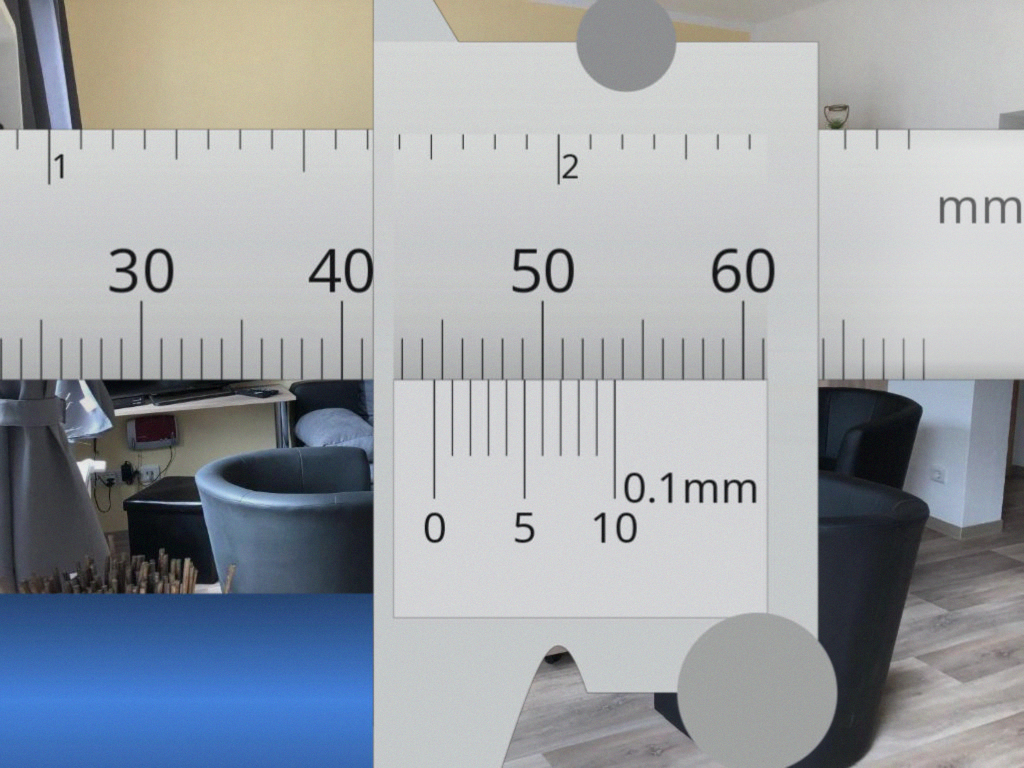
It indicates 44.6
